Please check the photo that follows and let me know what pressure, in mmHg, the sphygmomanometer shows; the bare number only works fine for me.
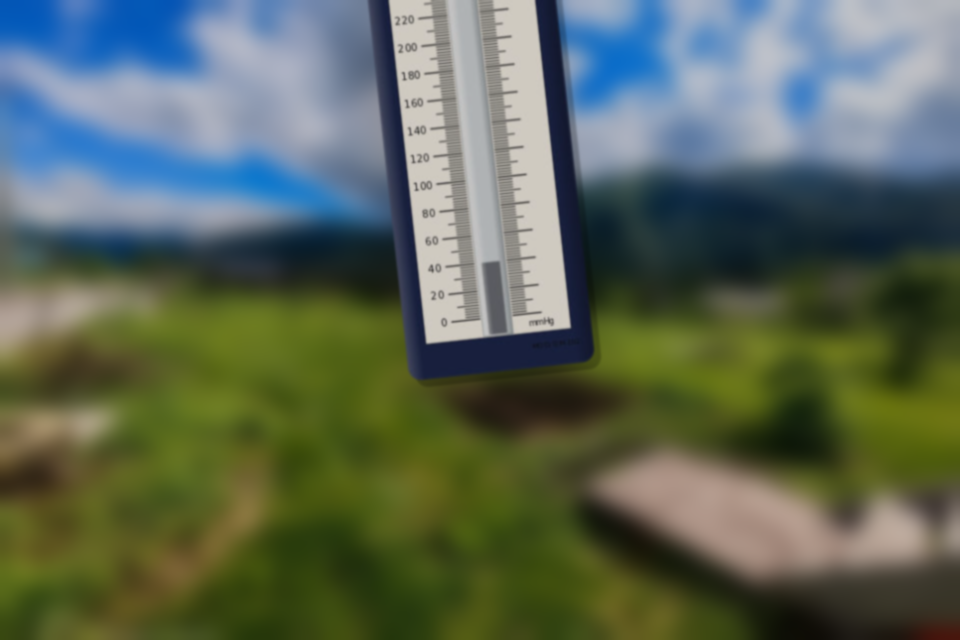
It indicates 40
